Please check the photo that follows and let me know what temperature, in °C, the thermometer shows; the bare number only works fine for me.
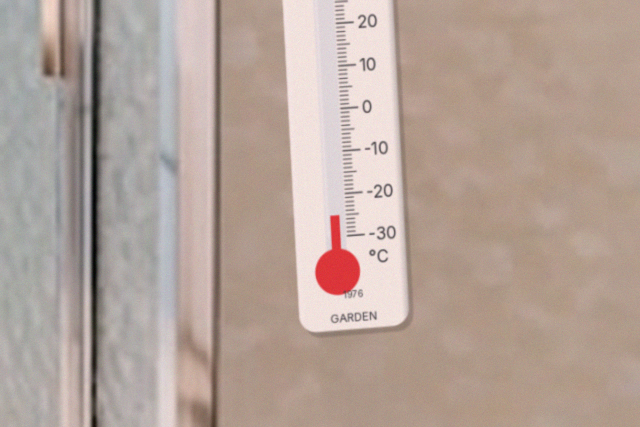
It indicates -25
